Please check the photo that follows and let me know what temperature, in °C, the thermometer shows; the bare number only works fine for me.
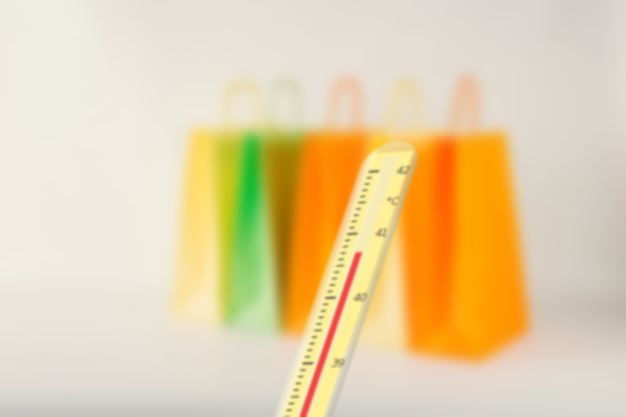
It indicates 40.7
